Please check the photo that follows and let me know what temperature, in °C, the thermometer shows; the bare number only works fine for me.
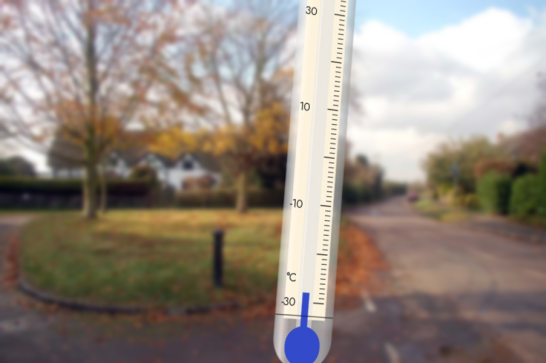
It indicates -28
